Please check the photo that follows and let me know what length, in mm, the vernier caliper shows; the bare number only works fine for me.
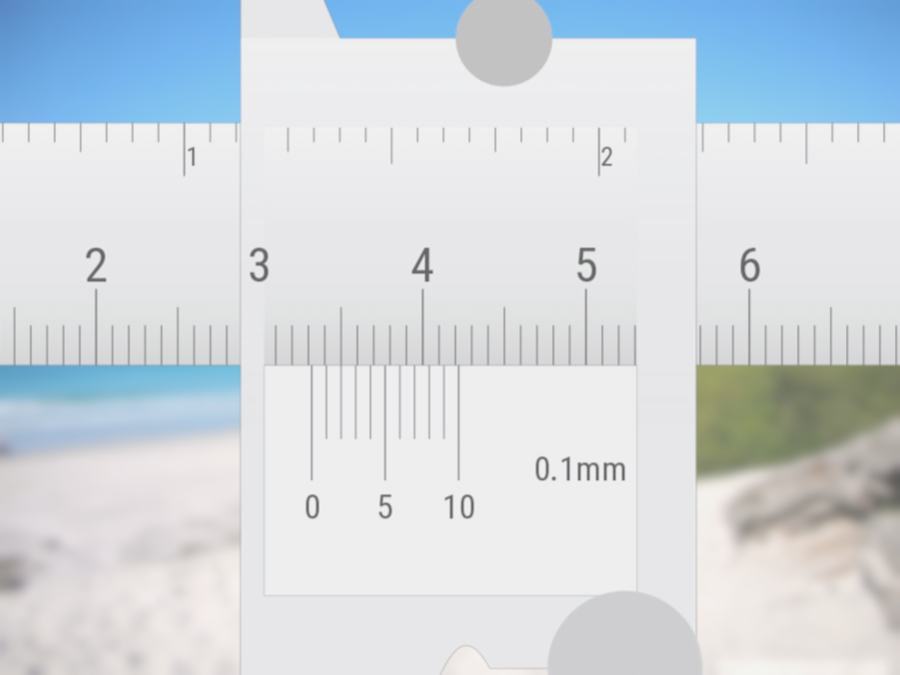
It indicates 33.2
